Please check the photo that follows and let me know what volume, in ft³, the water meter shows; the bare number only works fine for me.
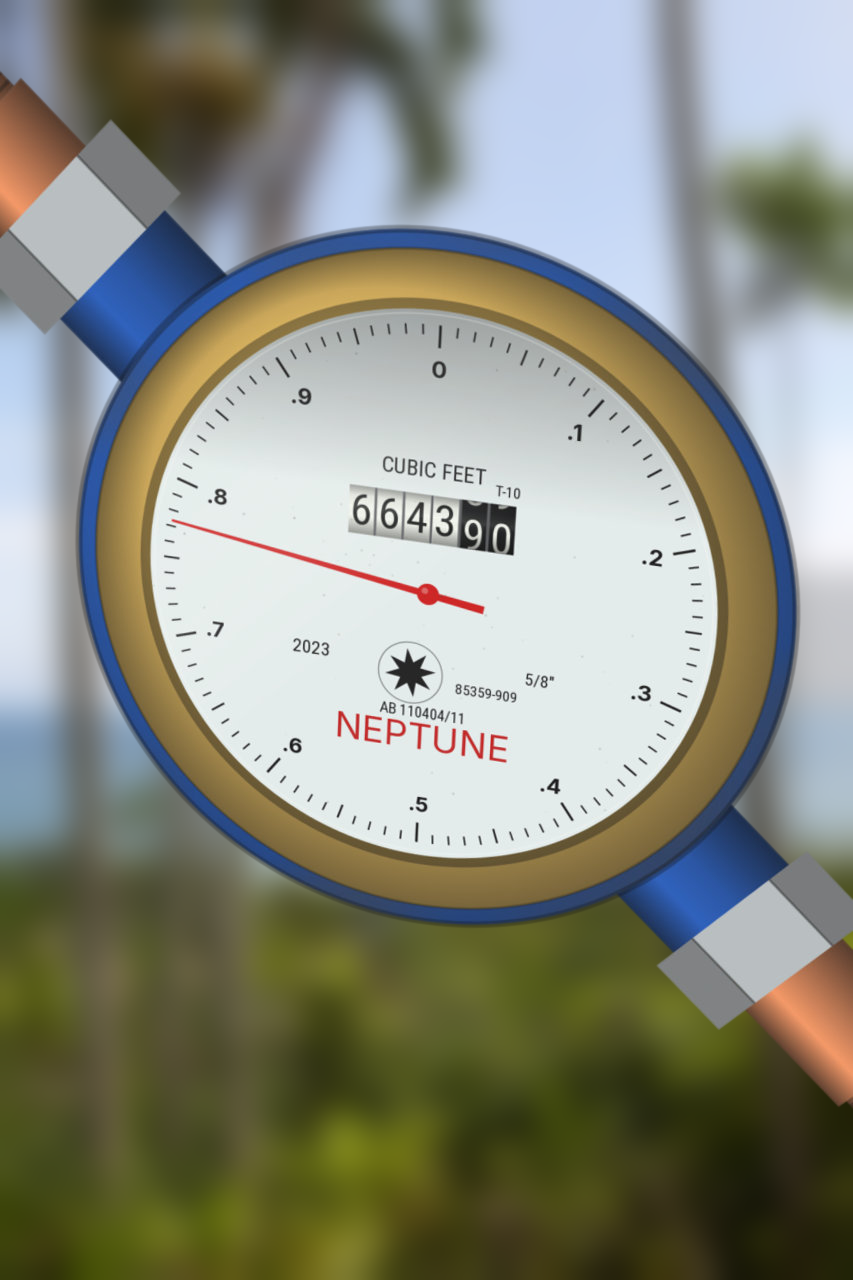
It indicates 664389.77
